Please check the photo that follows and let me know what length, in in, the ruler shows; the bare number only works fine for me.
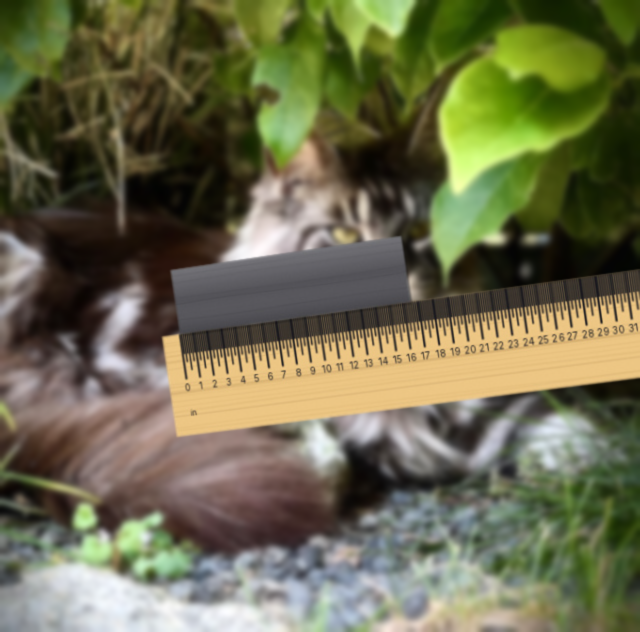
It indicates 16.5
